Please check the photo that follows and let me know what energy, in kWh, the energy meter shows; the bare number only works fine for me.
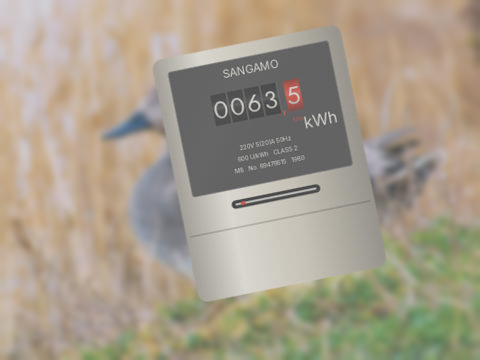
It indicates 63.5
